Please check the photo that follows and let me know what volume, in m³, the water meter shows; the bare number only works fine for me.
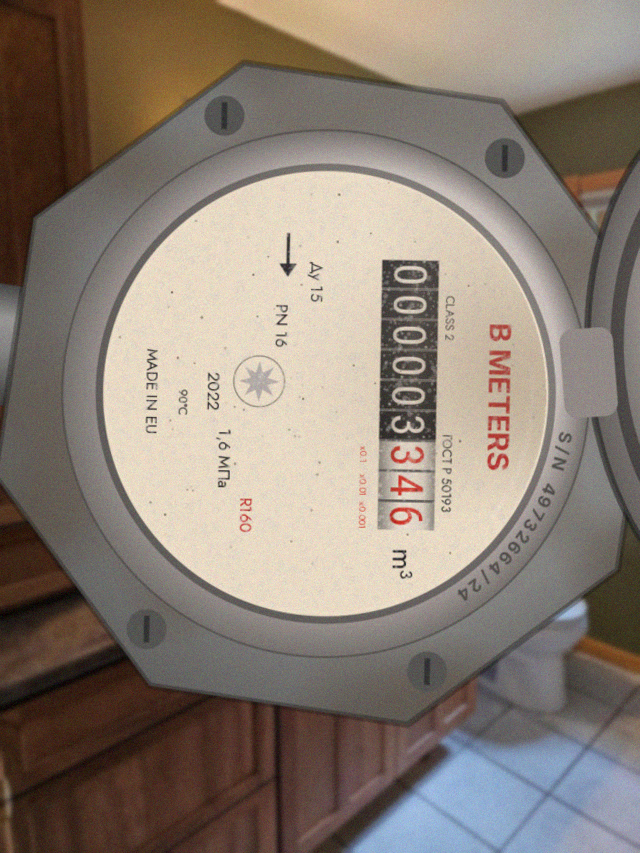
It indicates 3.346
